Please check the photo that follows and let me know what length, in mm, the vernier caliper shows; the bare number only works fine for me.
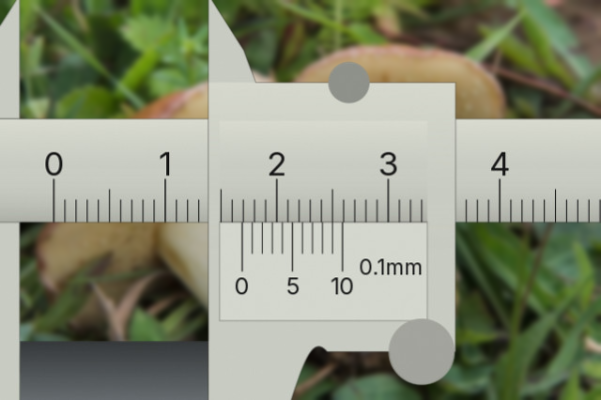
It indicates 16.9
